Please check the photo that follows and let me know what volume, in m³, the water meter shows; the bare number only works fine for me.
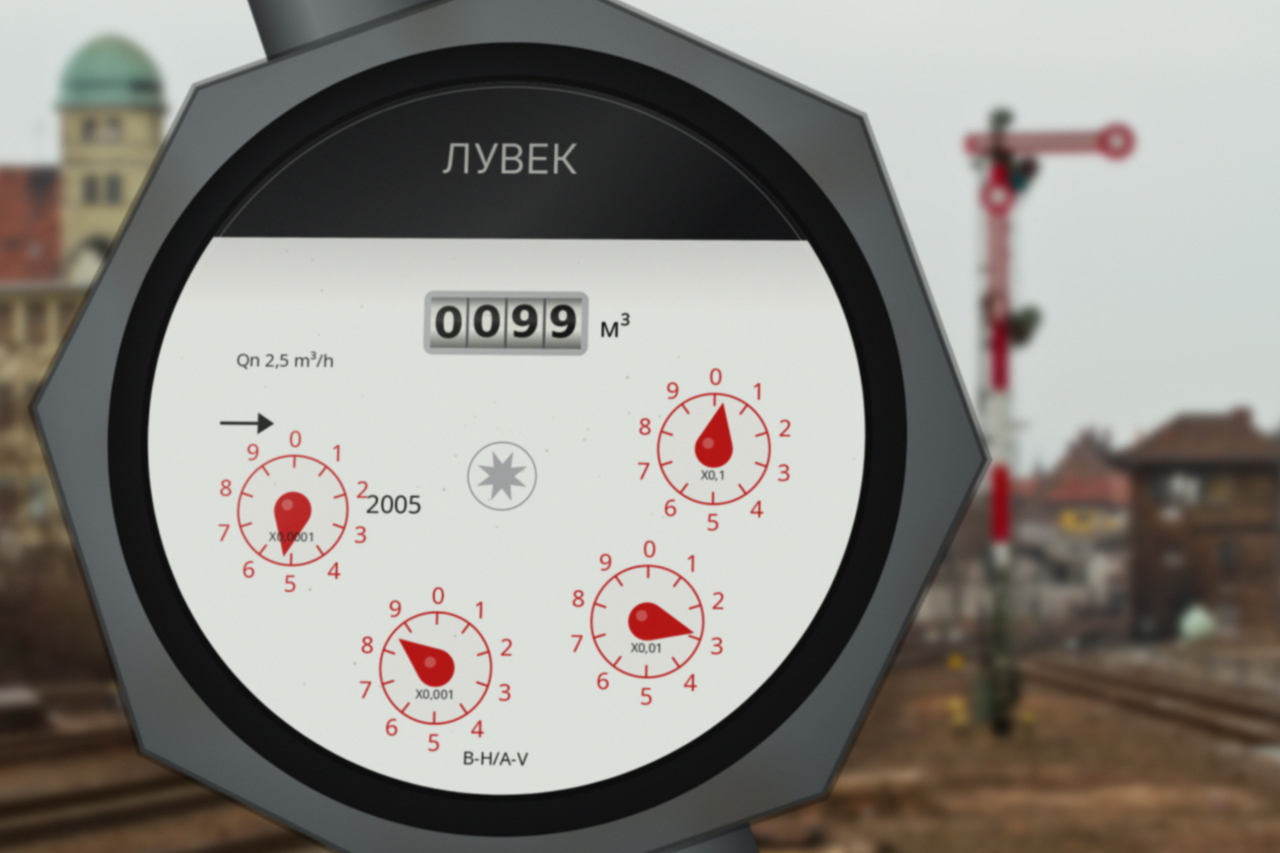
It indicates 99.0285
